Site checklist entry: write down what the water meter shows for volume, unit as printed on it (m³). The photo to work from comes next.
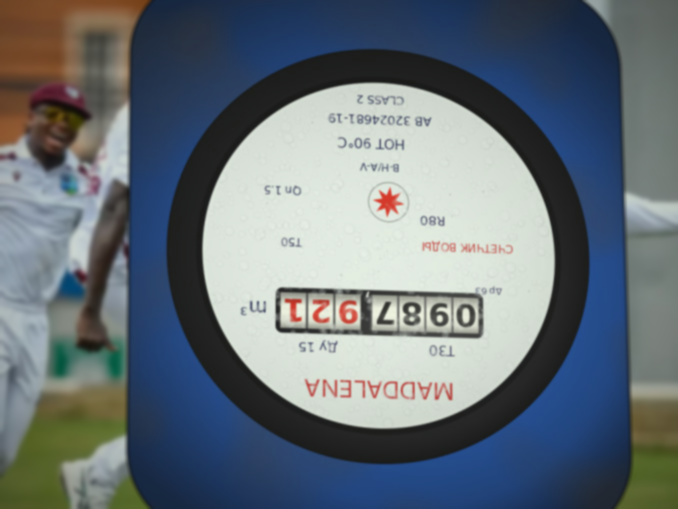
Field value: 987.921 m³
